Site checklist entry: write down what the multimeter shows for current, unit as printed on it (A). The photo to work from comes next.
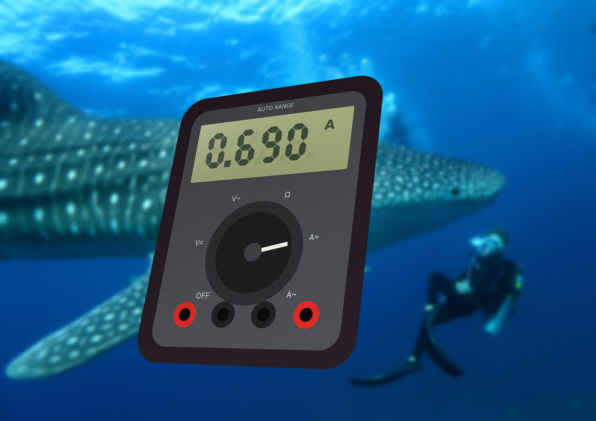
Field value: 0.690 A
